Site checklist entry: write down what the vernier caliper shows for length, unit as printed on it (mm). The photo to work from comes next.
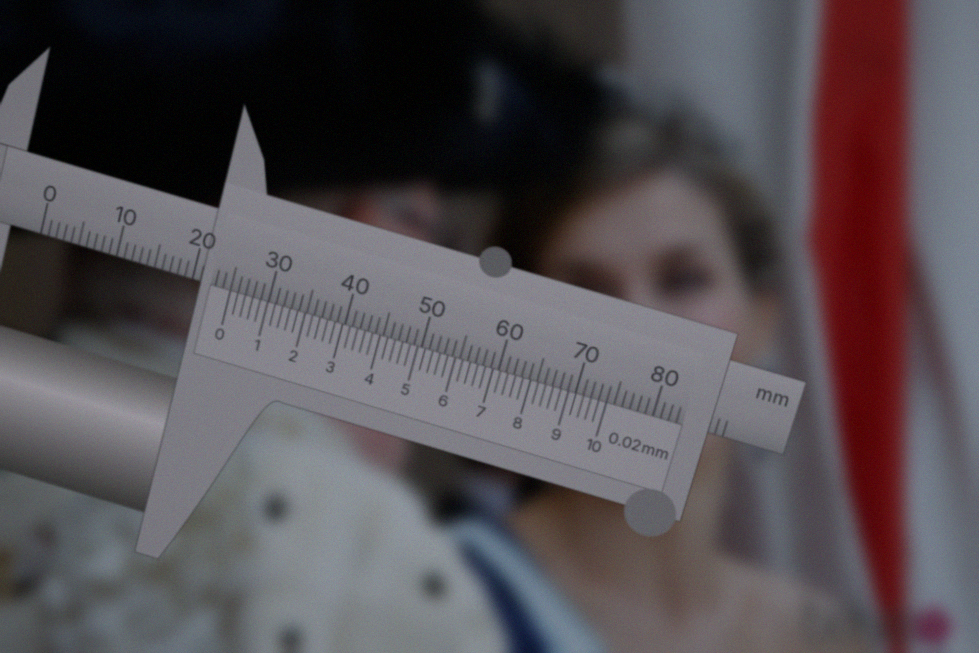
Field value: 25.0 mm
